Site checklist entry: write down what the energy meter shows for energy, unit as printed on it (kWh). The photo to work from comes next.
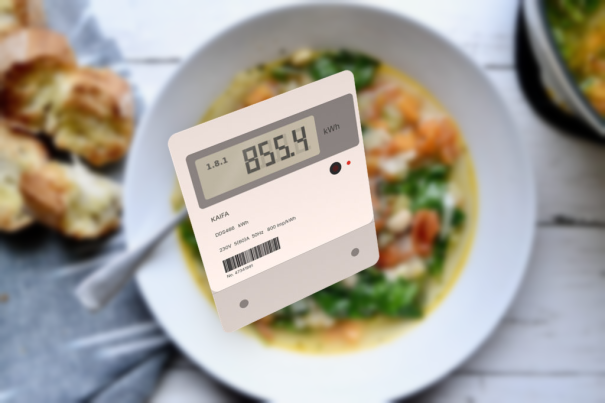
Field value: 855.4 kWh
